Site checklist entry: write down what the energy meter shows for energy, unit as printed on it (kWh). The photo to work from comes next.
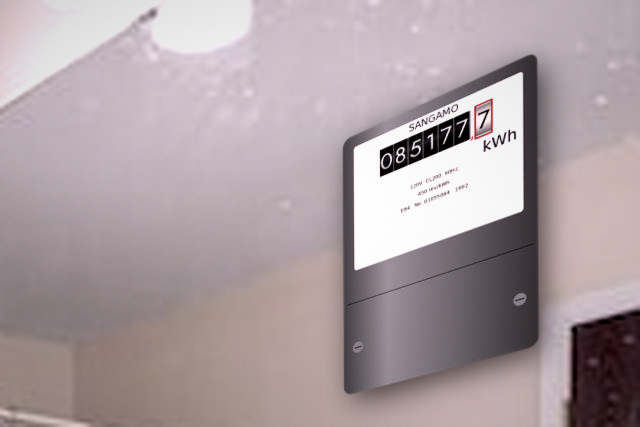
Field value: 85177.7 kWh
